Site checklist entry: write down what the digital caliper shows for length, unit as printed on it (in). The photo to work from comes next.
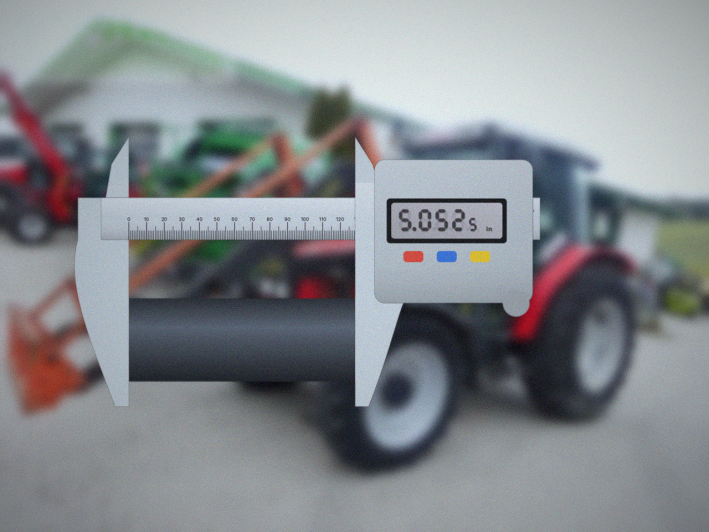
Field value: 5.0525 in
